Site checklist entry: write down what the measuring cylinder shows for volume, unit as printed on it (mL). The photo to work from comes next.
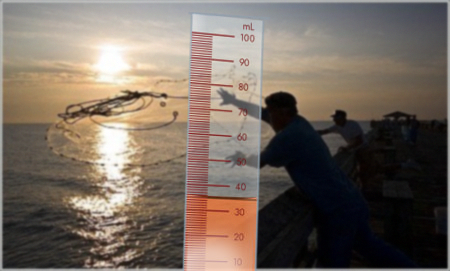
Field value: 35 mL
